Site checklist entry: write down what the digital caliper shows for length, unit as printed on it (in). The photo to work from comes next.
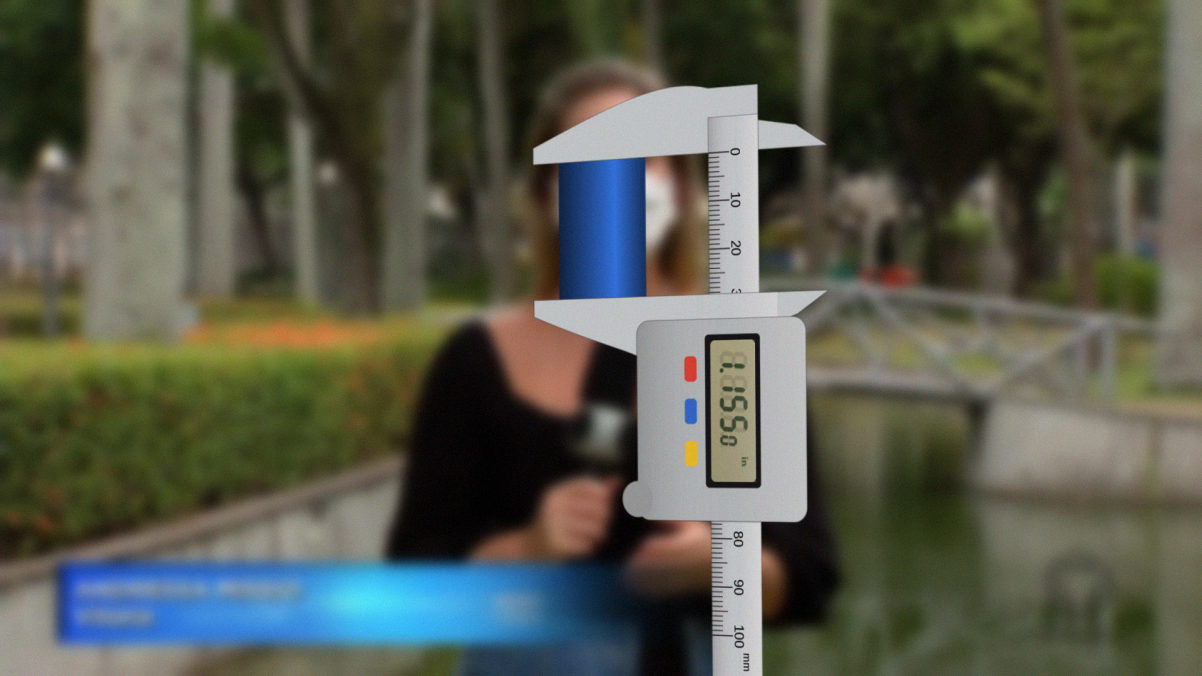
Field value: 1.1550 in
